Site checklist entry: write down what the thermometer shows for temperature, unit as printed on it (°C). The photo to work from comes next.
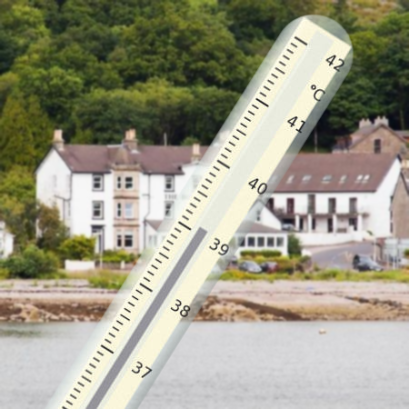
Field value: 39.1 °C
